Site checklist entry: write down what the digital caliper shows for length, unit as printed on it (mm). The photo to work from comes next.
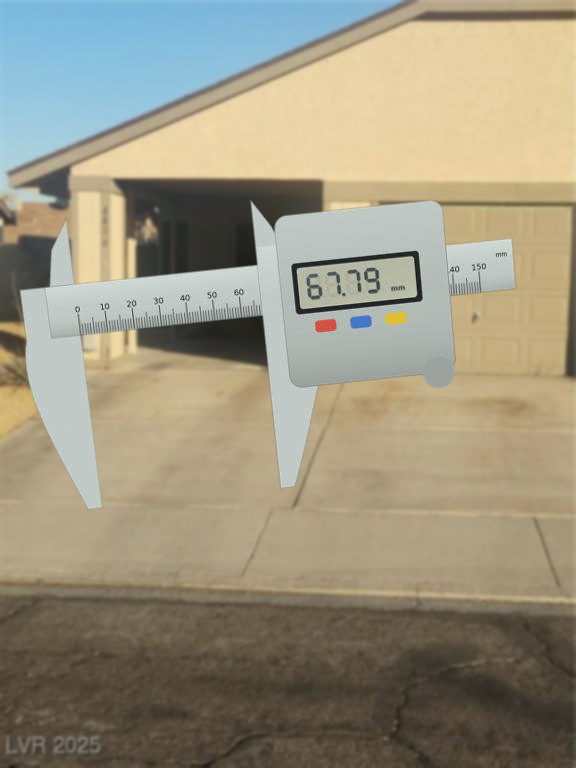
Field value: 67.79 mm
